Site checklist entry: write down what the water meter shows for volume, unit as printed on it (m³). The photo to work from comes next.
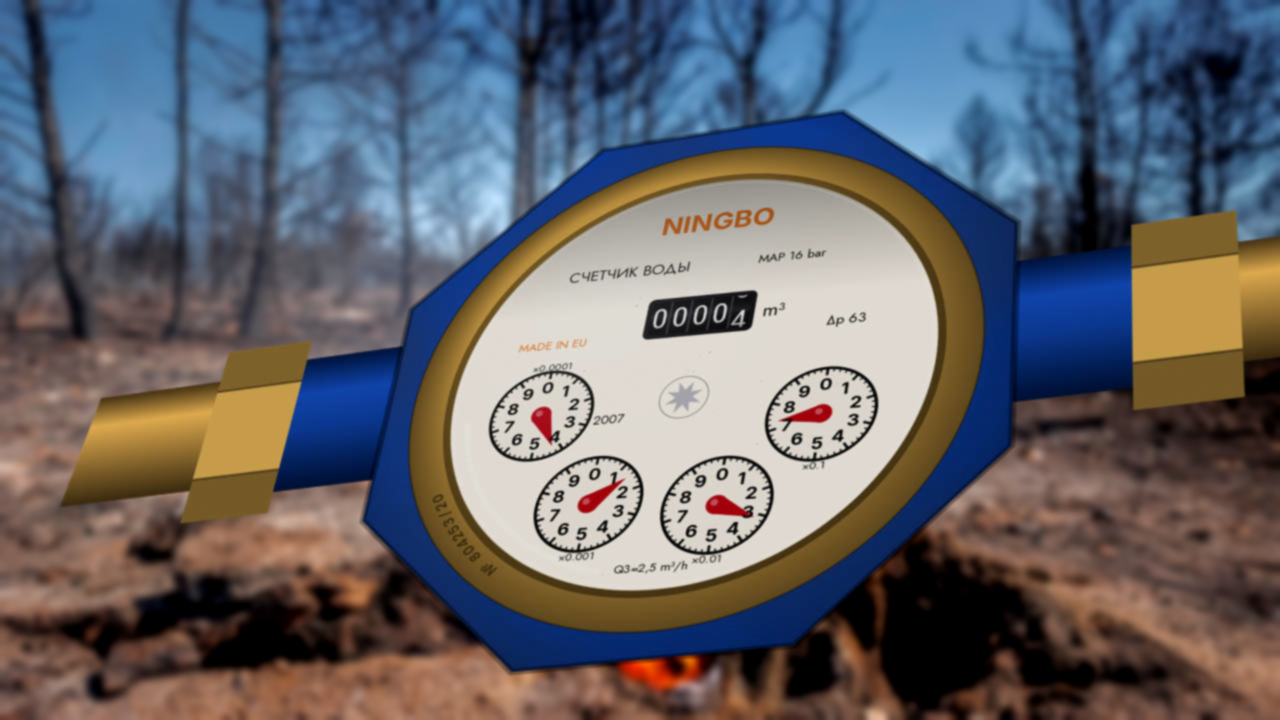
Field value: 3.7314 m³
